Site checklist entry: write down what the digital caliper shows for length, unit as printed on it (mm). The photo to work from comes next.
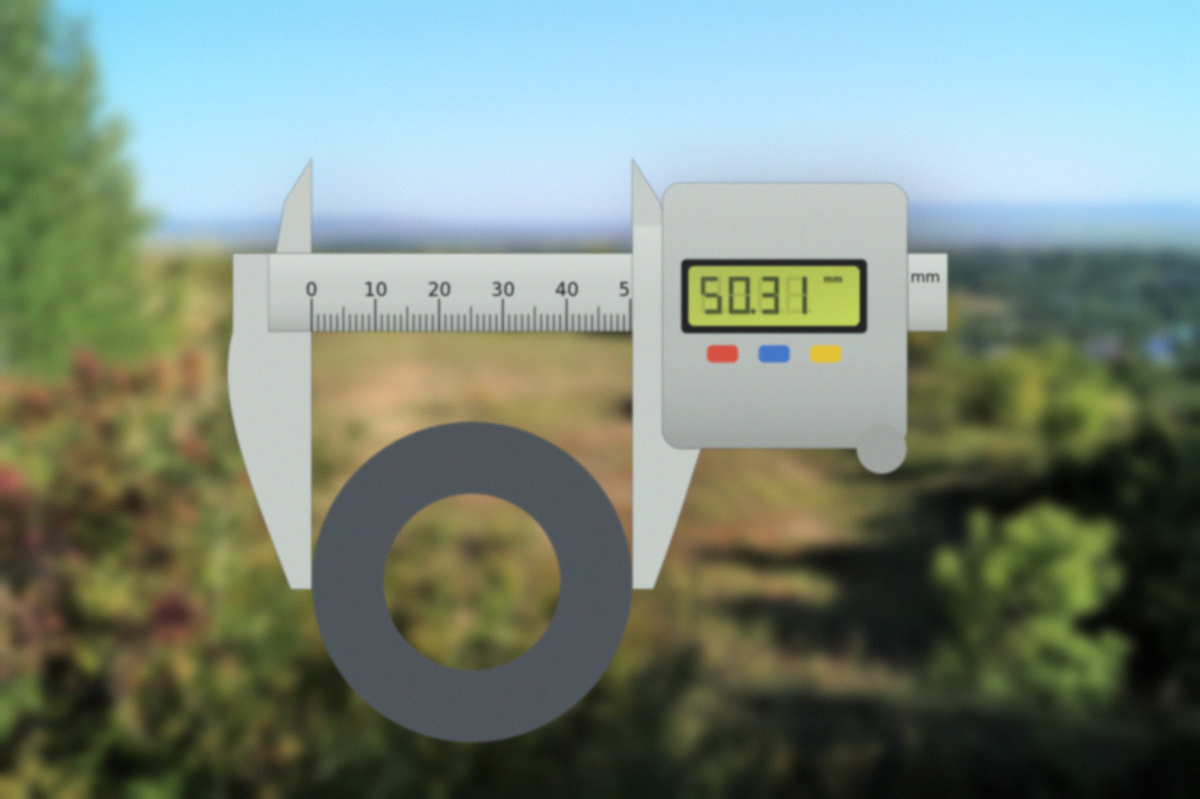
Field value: 50.31 mm
